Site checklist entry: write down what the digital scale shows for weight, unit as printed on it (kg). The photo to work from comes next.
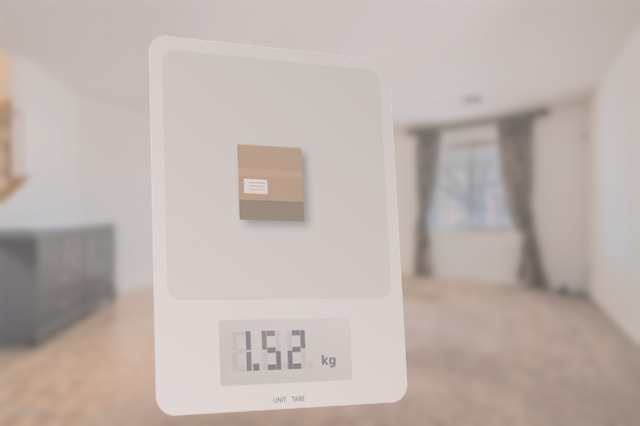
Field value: 1.52 kg
